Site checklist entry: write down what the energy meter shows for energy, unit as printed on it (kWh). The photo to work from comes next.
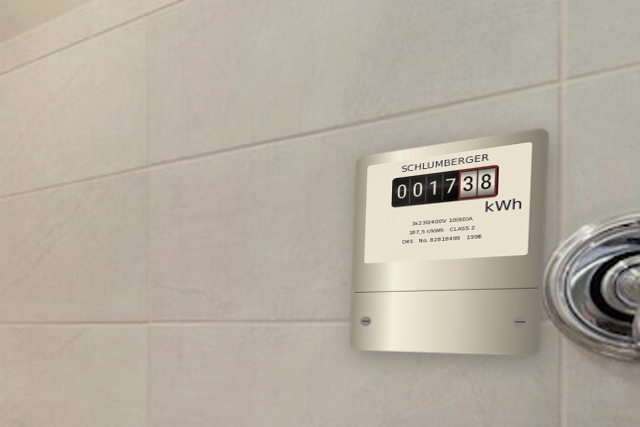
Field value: 17.38 kWh
